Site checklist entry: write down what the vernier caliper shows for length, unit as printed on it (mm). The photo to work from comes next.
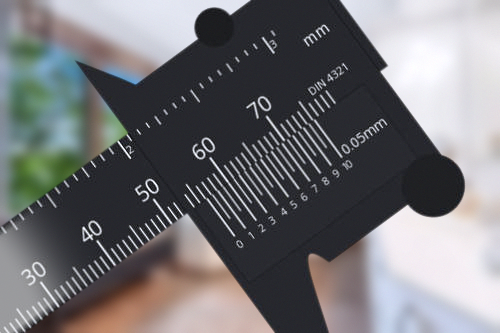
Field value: 56.2 mm
